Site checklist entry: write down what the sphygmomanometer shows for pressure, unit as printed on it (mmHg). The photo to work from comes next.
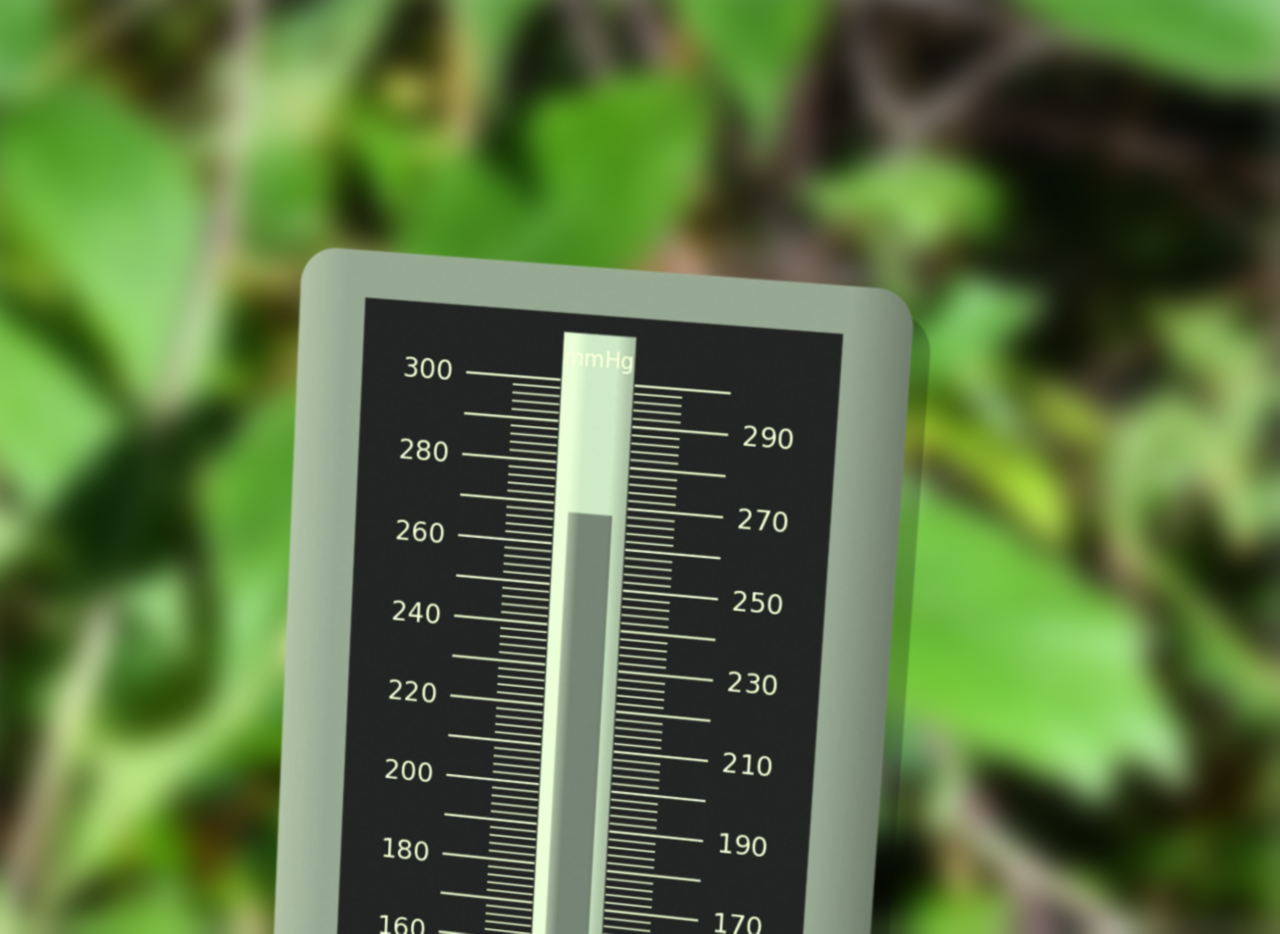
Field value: 268 mmHg
